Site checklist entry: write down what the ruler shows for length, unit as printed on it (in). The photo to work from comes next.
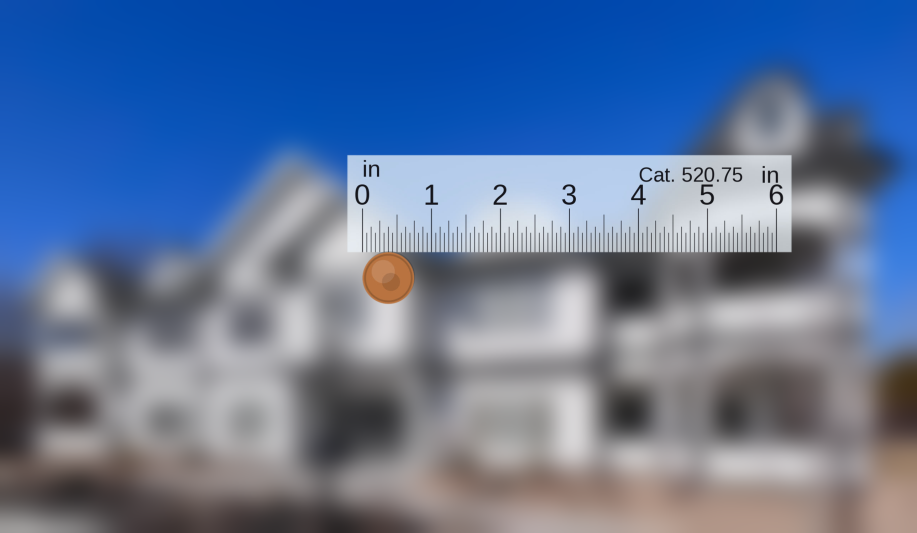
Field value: 0.75 in
